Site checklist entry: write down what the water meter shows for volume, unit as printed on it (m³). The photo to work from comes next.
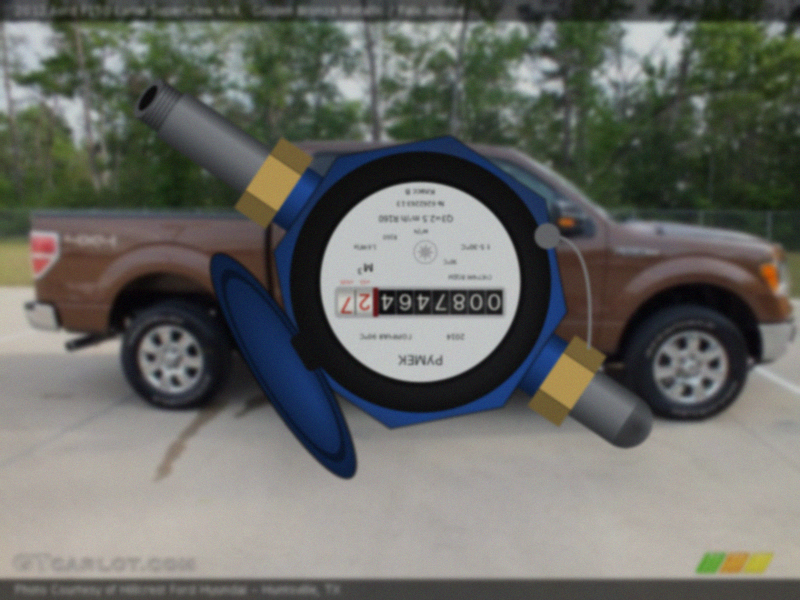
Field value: 87464.27 m³
